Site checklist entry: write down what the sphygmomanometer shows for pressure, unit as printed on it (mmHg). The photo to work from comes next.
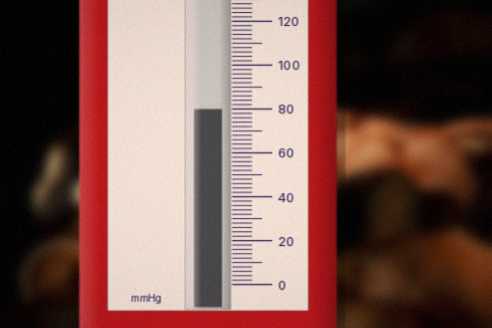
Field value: 80 mmHg
